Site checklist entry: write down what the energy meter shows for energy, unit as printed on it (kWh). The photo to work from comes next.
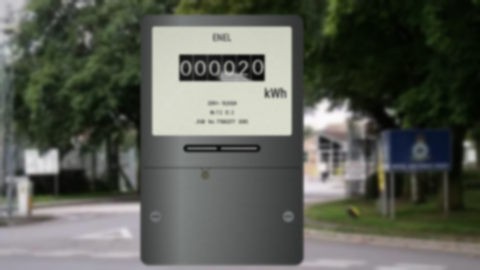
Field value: 20 kWh
